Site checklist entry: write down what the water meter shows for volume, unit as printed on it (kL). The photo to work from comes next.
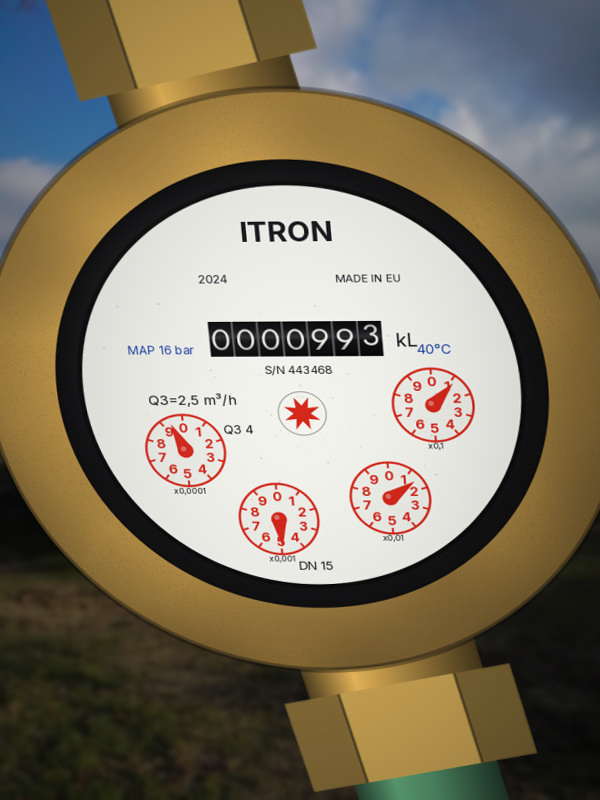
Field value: 993.1149 kL
